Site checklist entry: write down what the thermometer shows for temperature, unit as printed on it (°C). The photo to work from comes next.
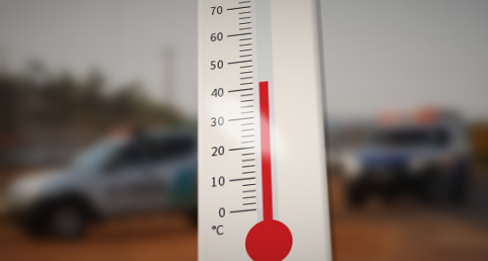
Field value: 42 °C
